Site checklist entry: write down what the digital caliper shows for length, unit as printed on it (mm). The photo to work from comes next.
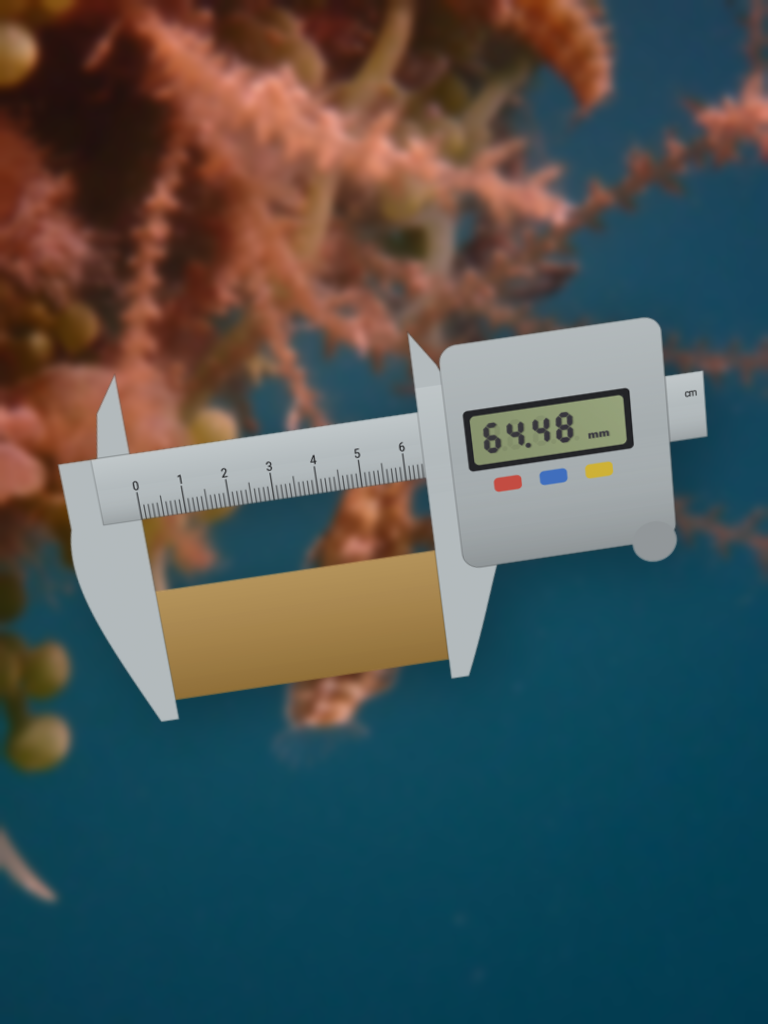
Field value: 64.48 mm
